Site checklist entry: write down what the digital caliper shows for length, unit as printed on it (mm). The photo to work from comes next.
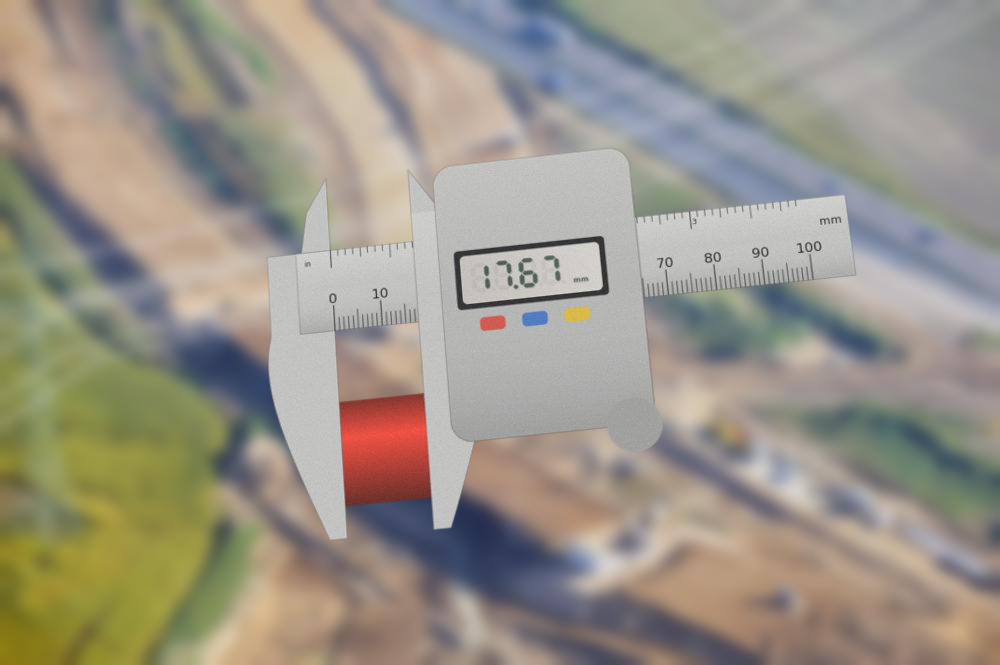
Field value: 17.67 mm
